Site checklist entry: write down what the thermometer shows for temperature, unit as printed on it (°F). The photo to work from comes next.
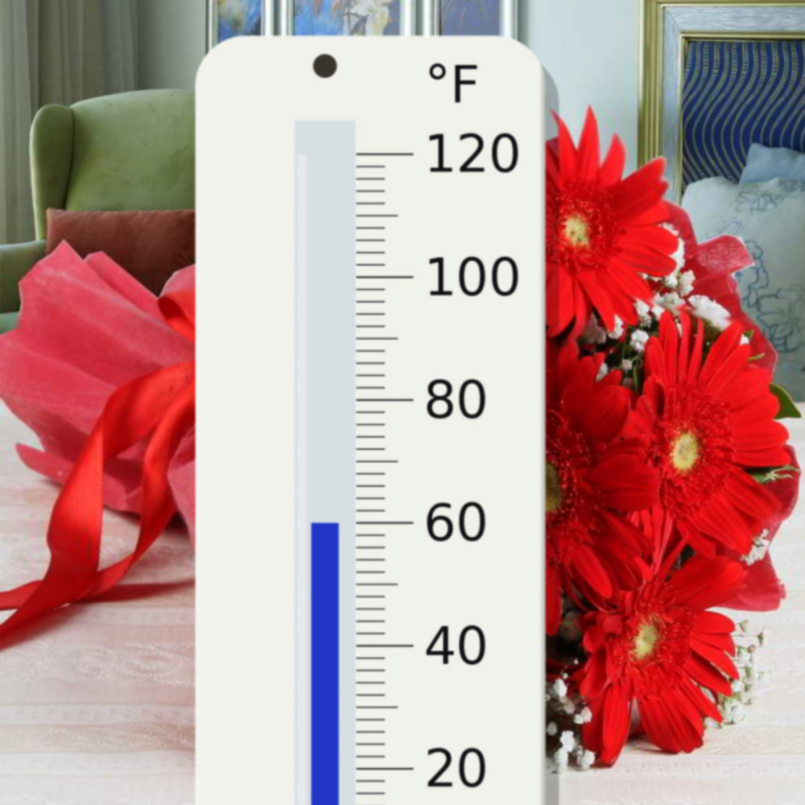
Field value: 60 °F
